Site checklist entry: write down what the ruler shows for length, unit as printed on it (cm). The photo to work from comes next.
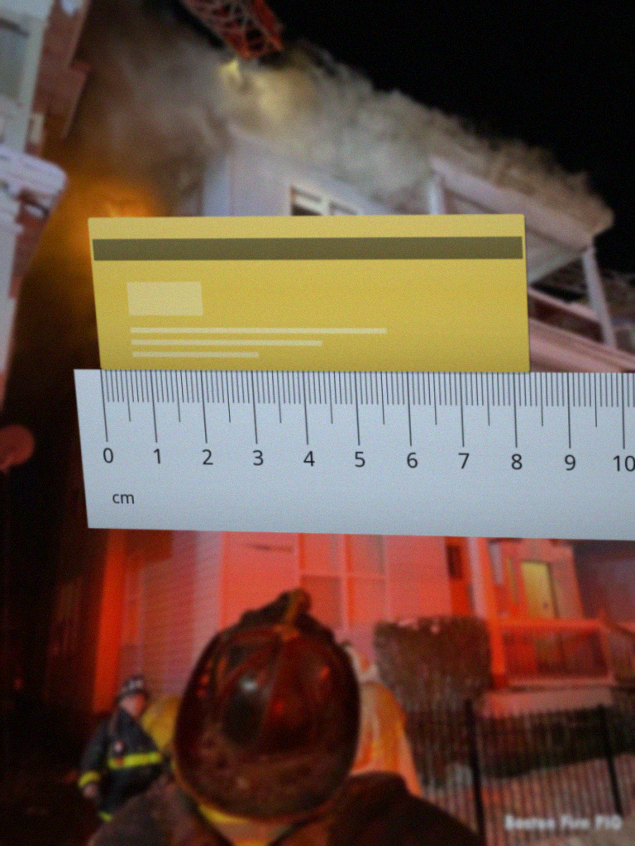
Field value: 8.3 cm
